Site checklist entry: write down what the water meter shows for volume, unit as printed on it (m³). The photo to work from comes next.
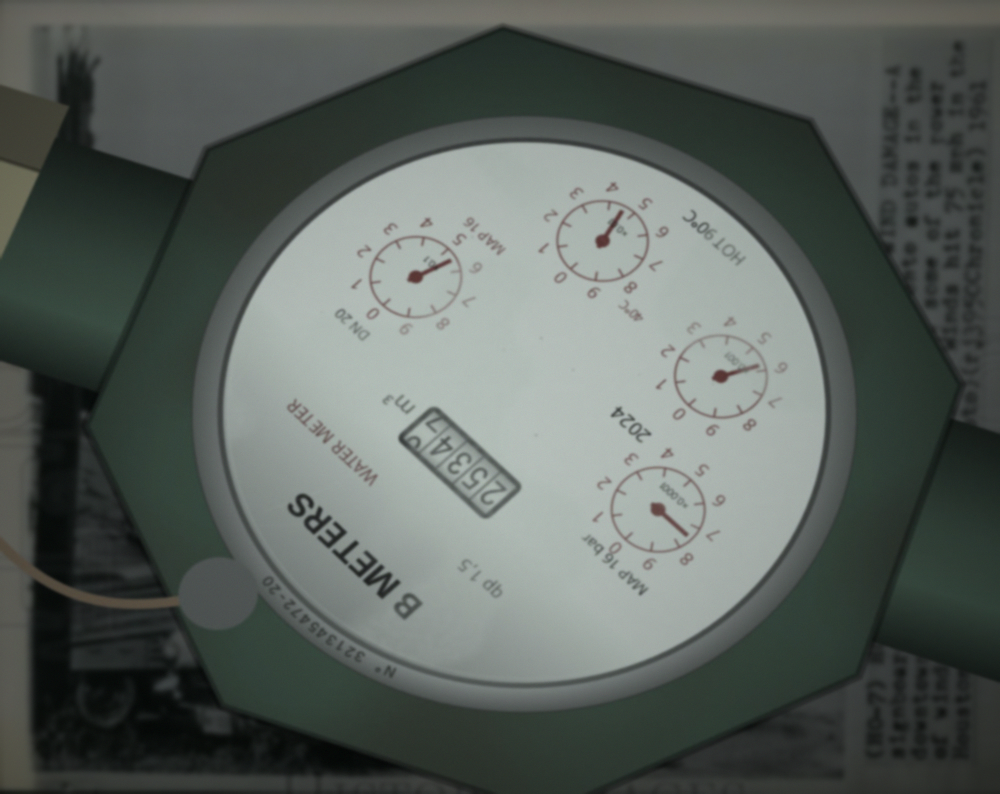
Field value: 25346.5457 m³
